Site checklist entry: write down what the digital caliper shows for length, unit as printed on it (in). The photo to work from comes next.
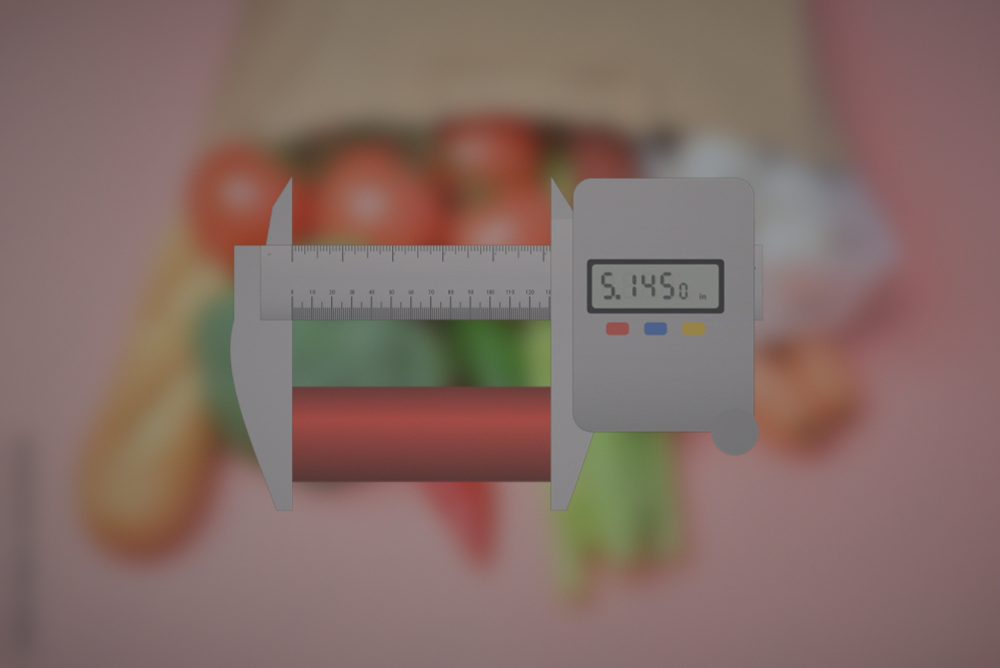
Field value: 5.1450 in
